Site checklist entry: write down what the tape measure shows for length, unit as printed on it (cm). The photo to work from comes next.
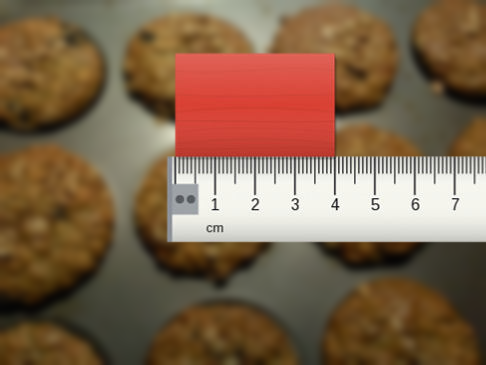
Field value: 4 cm
